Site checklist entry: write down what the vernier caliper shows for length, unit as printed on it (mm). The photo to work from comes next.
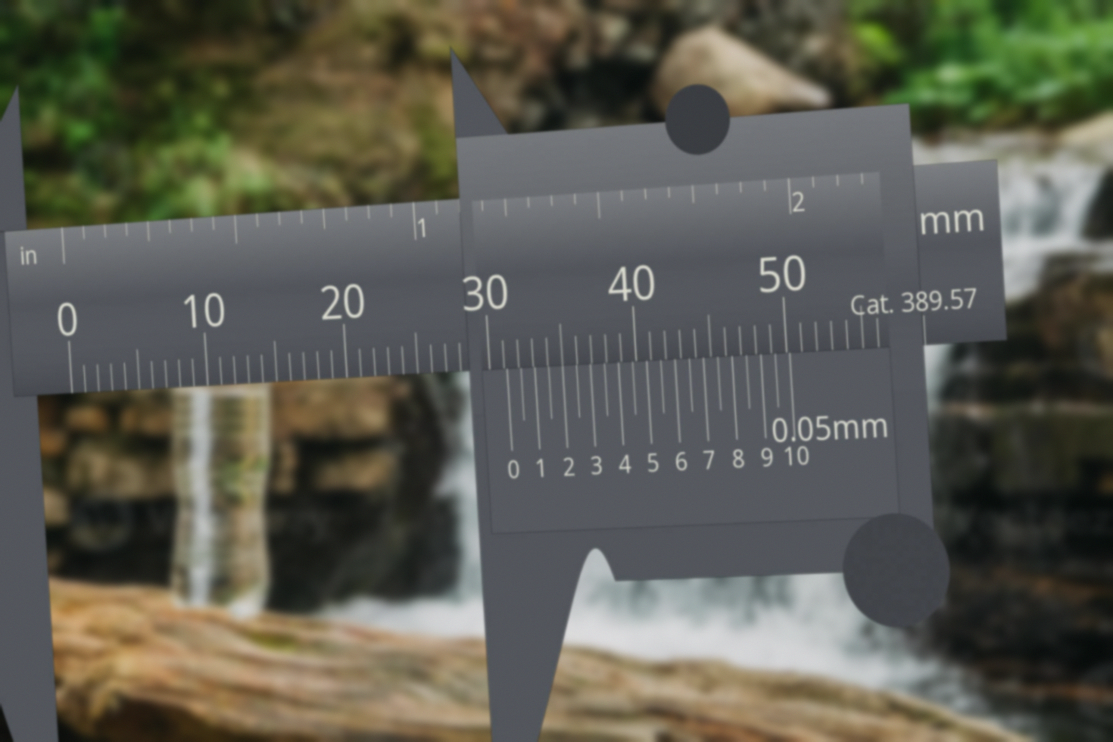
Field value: 31.2 mm
